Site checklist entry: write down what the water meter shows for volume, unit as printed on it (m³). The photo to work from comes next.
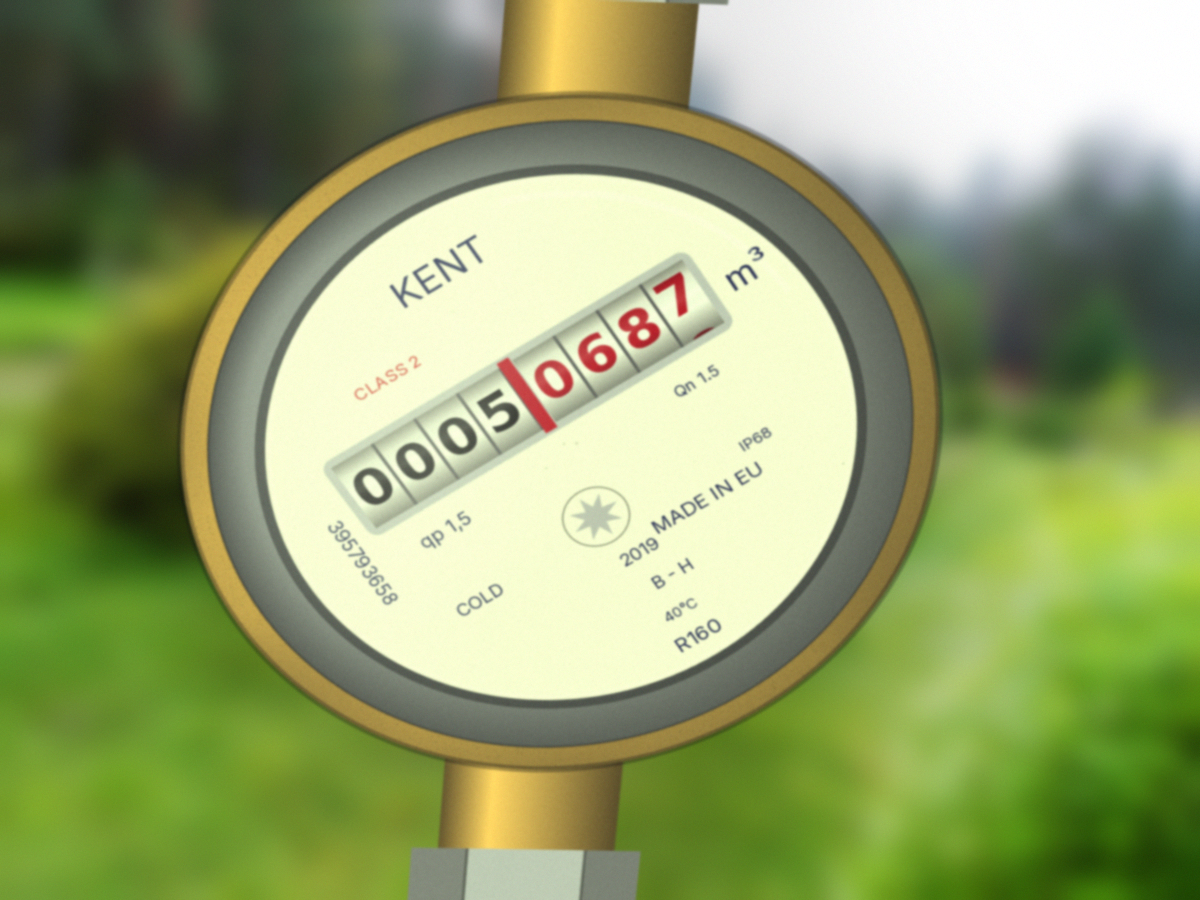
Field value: 5.0687 m³
